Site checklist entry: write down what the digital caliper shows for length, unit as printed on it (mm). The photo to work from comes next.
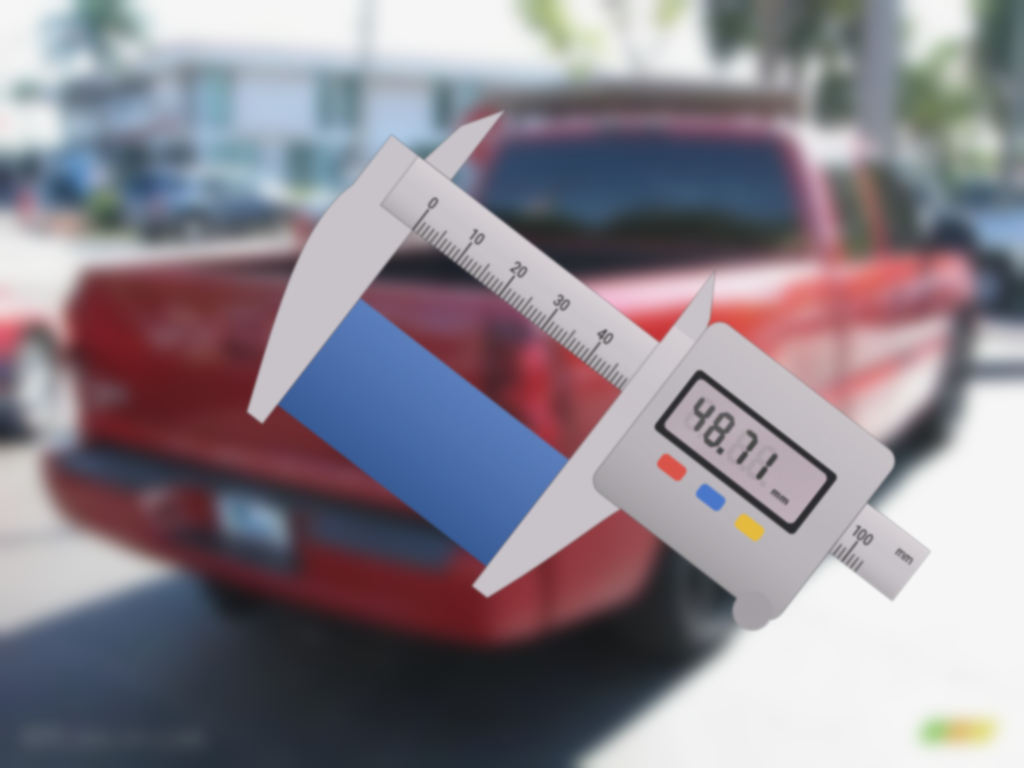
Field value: 48.71 mm
